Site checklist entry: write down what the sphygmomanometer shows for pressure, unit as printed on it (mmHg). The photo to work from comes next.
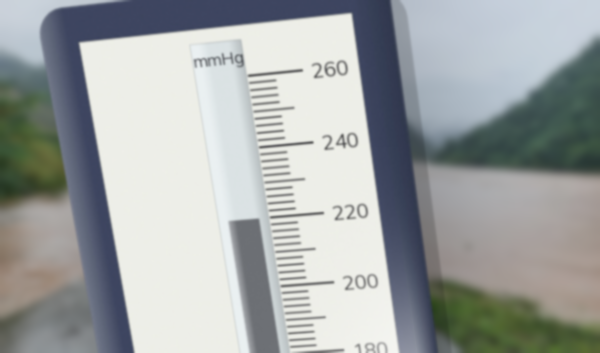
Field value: 220 mmHg
